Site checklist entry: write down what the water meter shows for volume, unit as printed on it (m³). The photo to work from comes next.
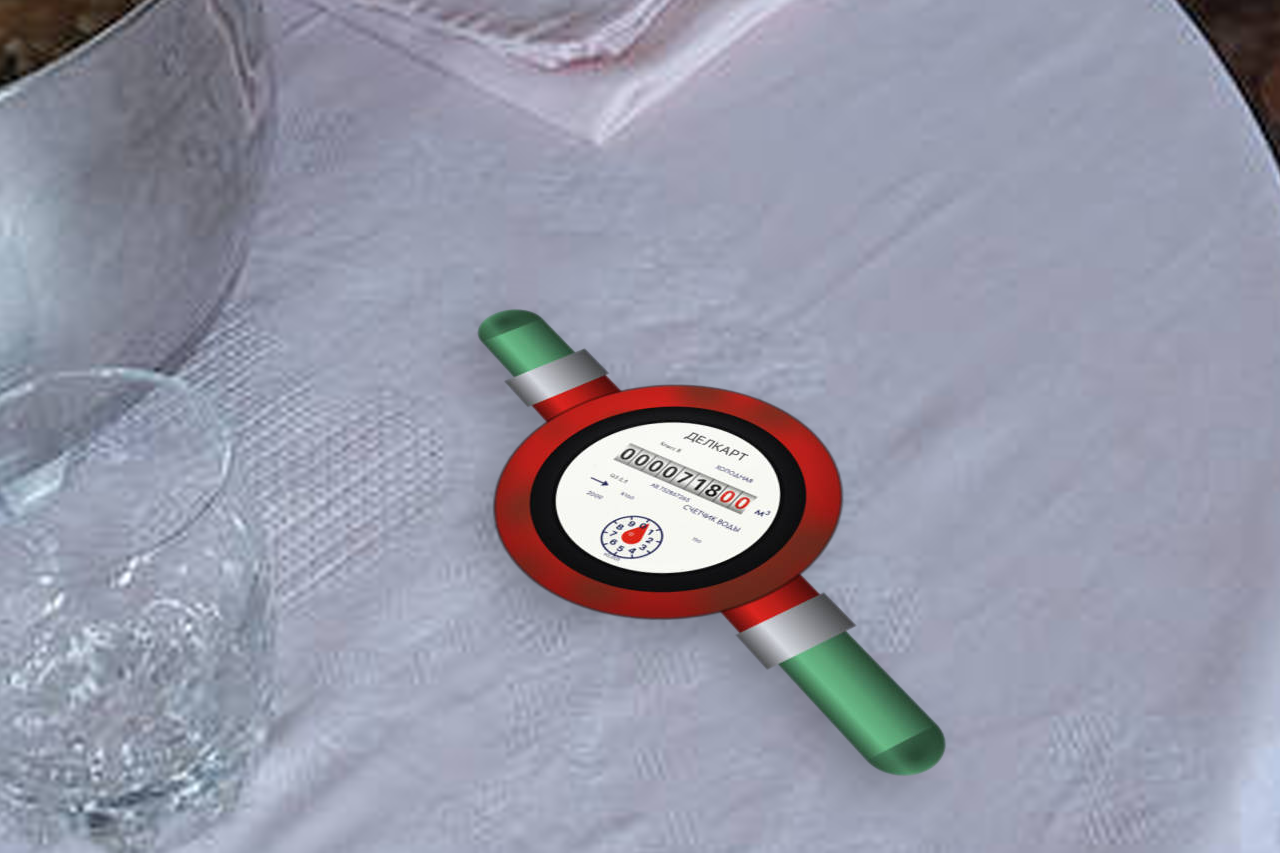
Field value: 718.000 m³
